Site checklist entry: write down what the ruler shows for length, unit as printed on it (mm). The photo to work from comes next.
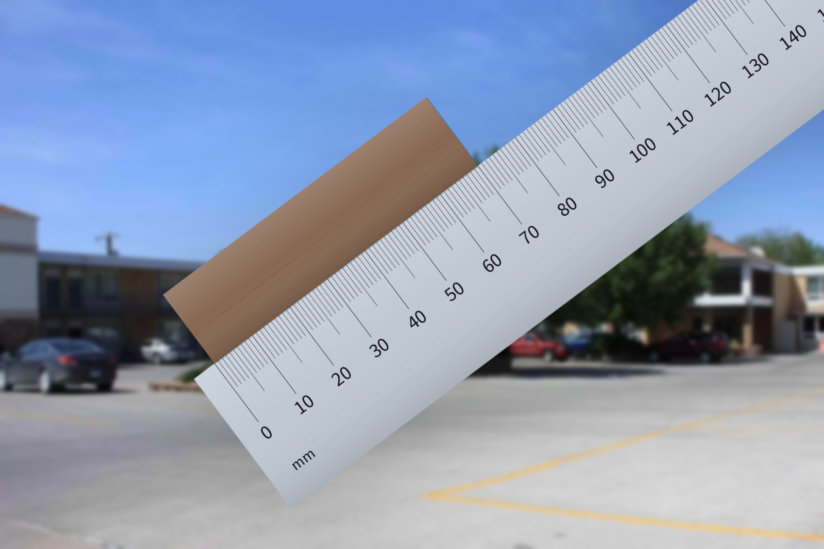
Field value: 70 mm
